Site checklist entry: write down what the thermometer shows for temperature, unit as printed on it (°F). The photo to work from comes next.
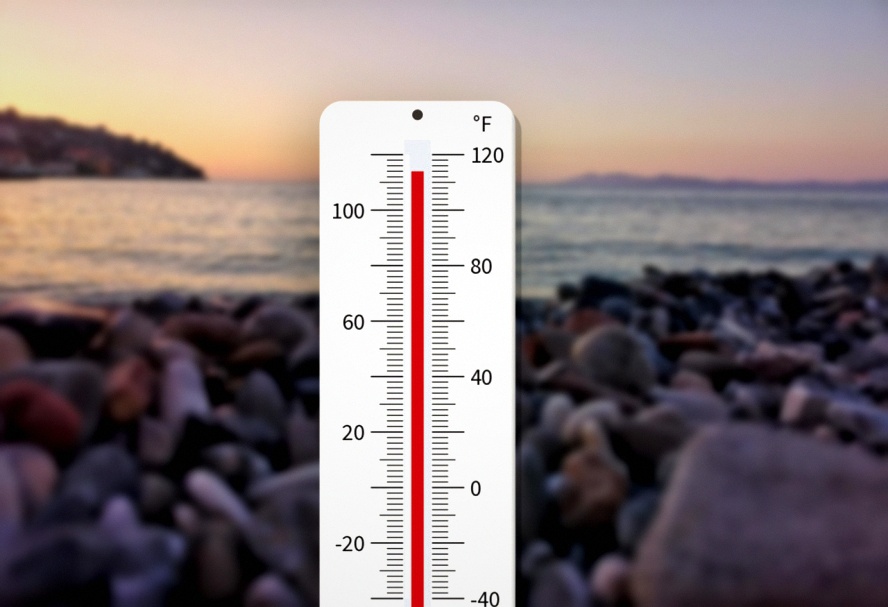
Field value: 114 °F
